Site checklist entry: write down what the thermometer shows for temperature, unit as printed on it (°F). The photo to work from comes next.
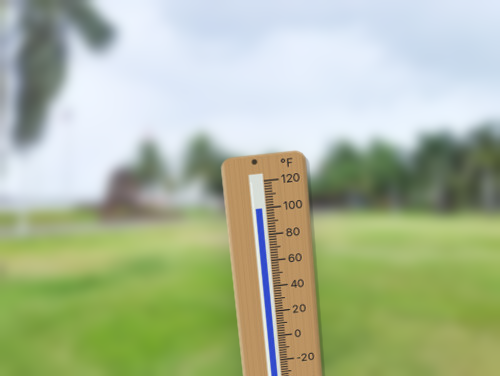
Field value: 100 °F
